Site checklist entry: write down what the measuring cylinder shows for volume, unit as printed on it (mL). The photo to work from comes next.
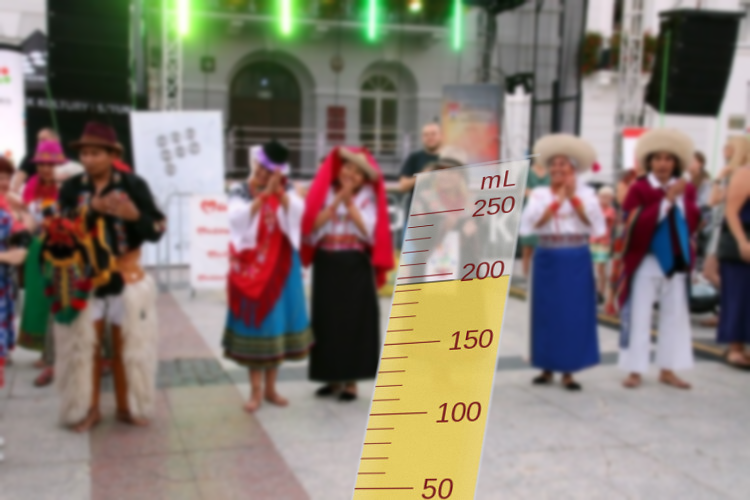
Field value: 195 mL
